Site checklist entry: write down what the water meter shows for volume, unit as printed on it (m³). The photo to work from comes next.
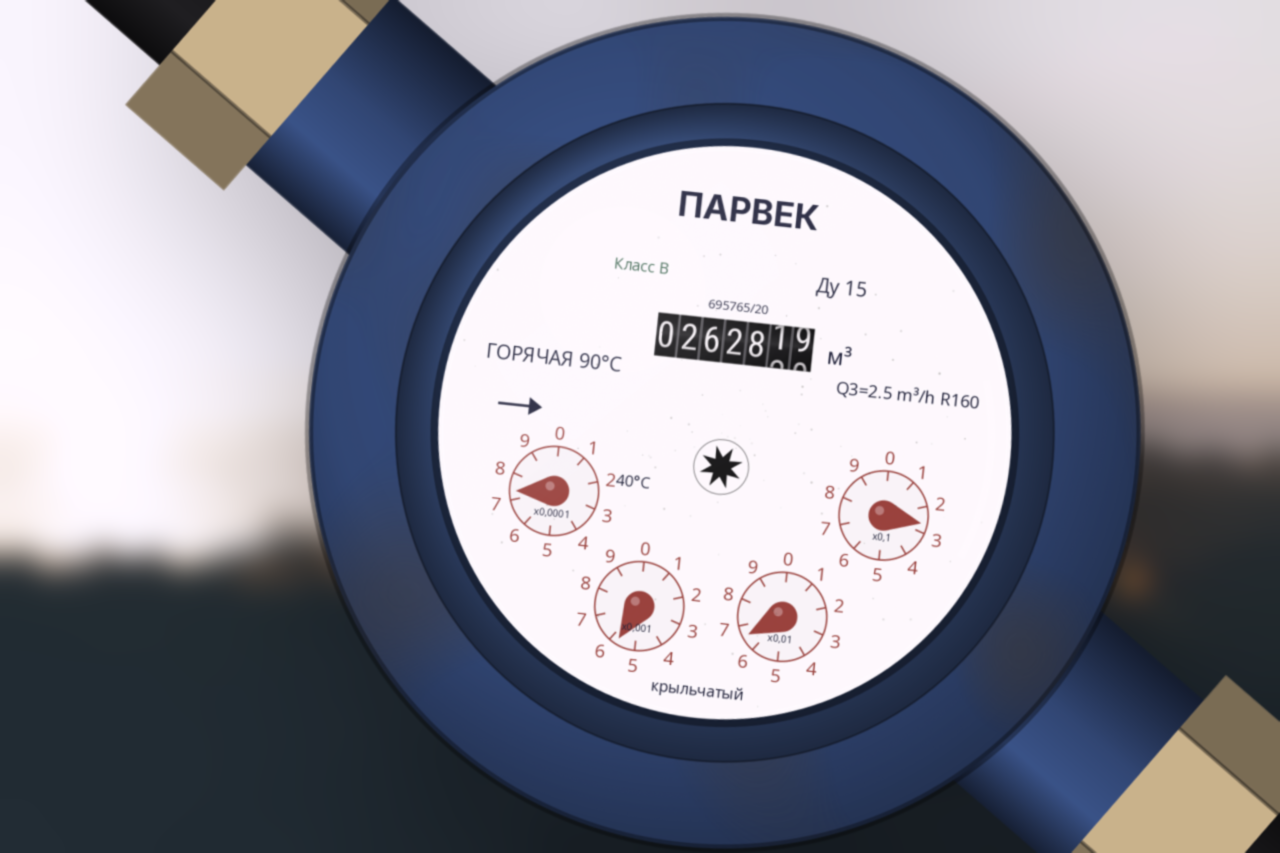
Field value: 262819.2657 m³
